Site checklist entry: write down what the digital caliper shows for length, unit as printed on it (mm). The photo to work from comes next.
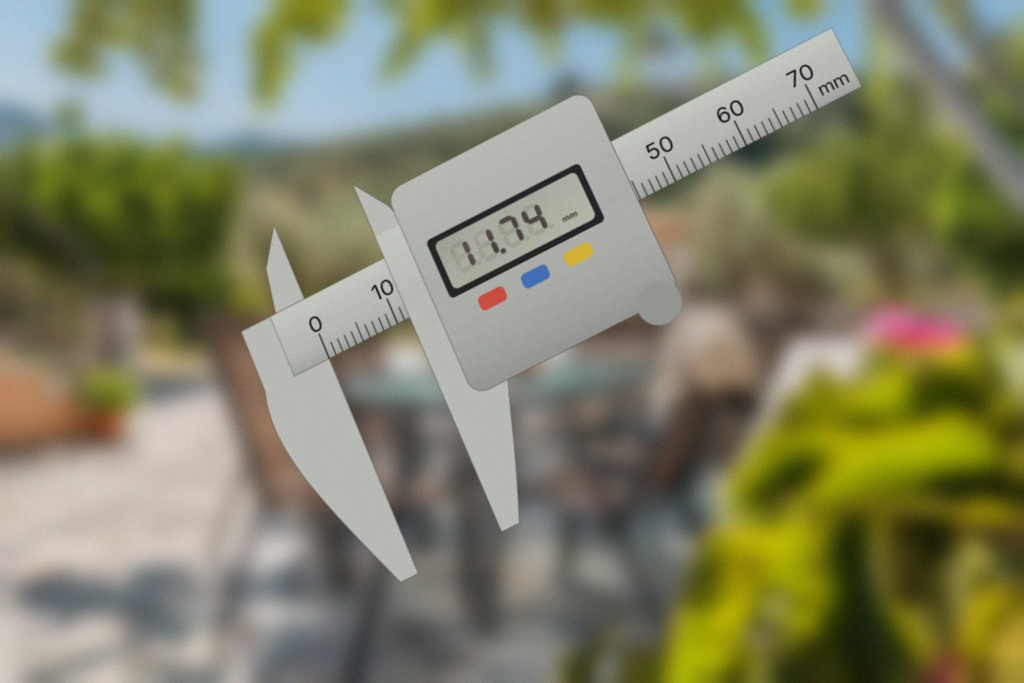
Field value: 11.74 mm
